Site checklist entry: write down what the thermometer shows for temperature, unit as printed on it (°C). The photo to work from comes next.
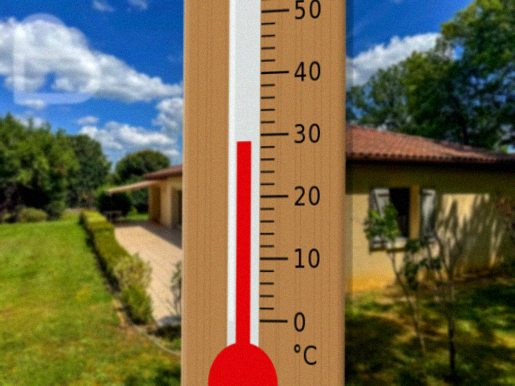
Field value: 29 °C
